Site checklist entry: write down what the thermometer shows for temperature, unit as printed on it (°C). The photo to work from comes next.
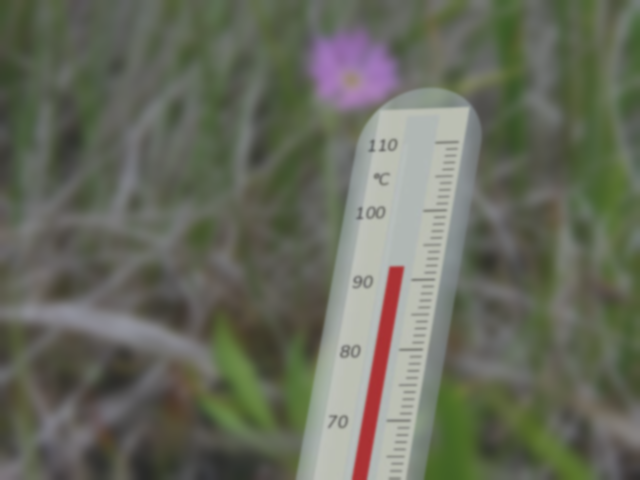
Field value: 92 °C
